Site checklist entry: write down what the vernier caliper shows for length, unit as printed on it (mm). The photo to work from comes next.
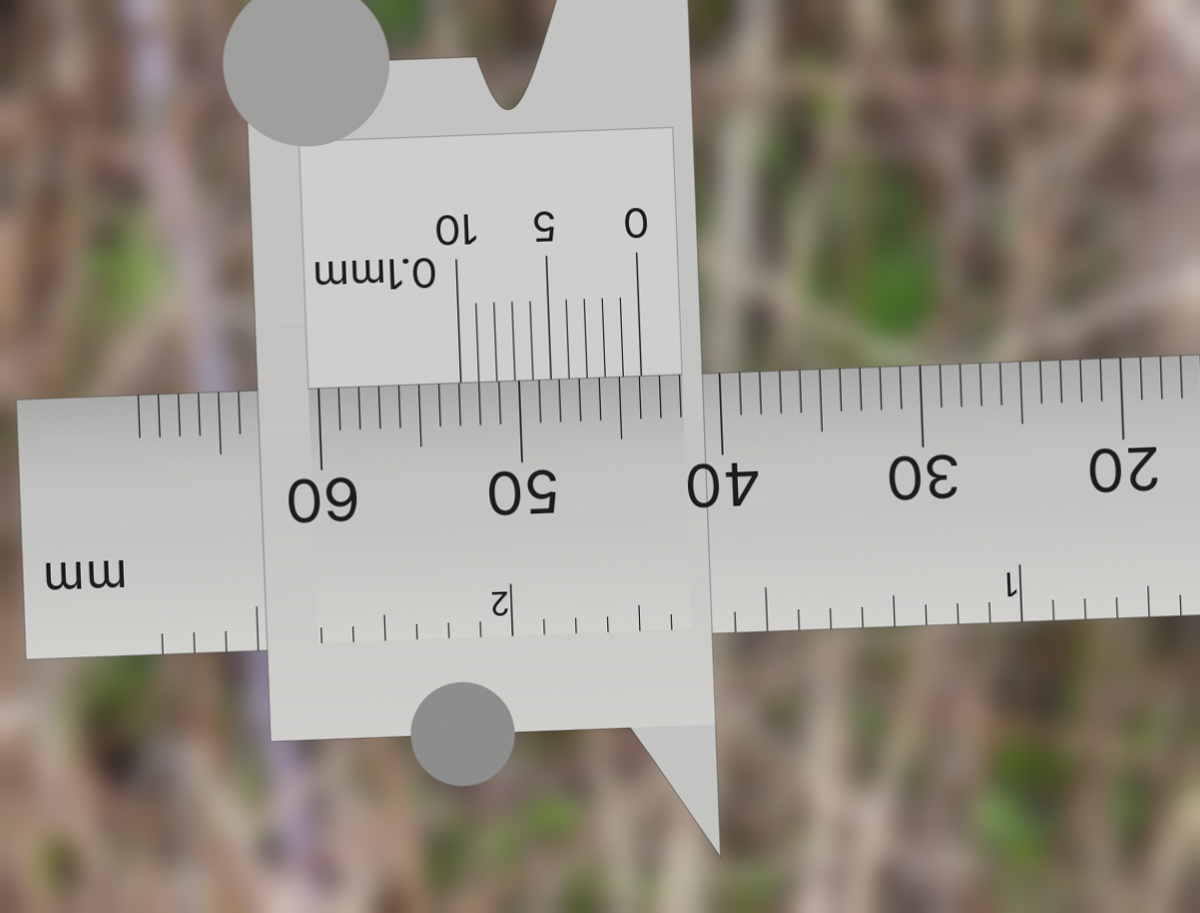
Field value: 43.9 mm
